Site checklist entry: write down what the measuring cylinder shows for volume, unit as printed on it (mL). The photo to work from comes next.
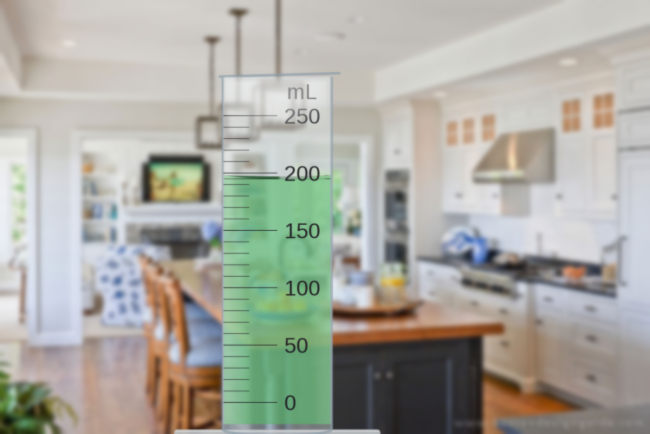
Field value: 195 mL
